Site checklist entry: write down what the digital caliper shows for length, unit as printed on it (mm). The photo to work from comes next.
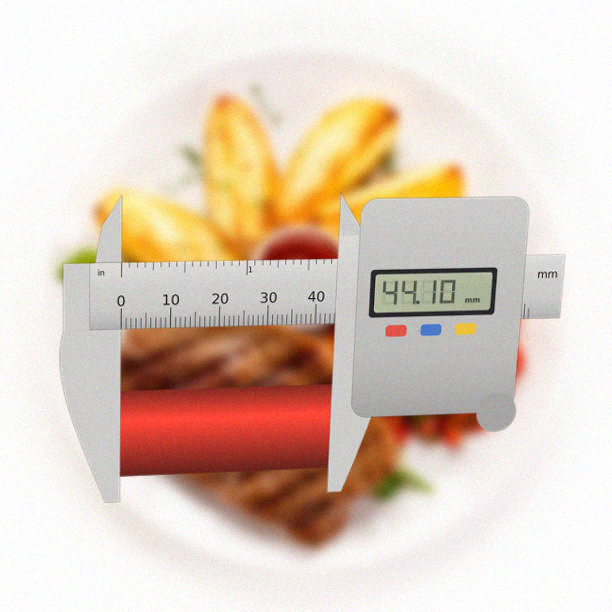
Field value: 44.10 mm
